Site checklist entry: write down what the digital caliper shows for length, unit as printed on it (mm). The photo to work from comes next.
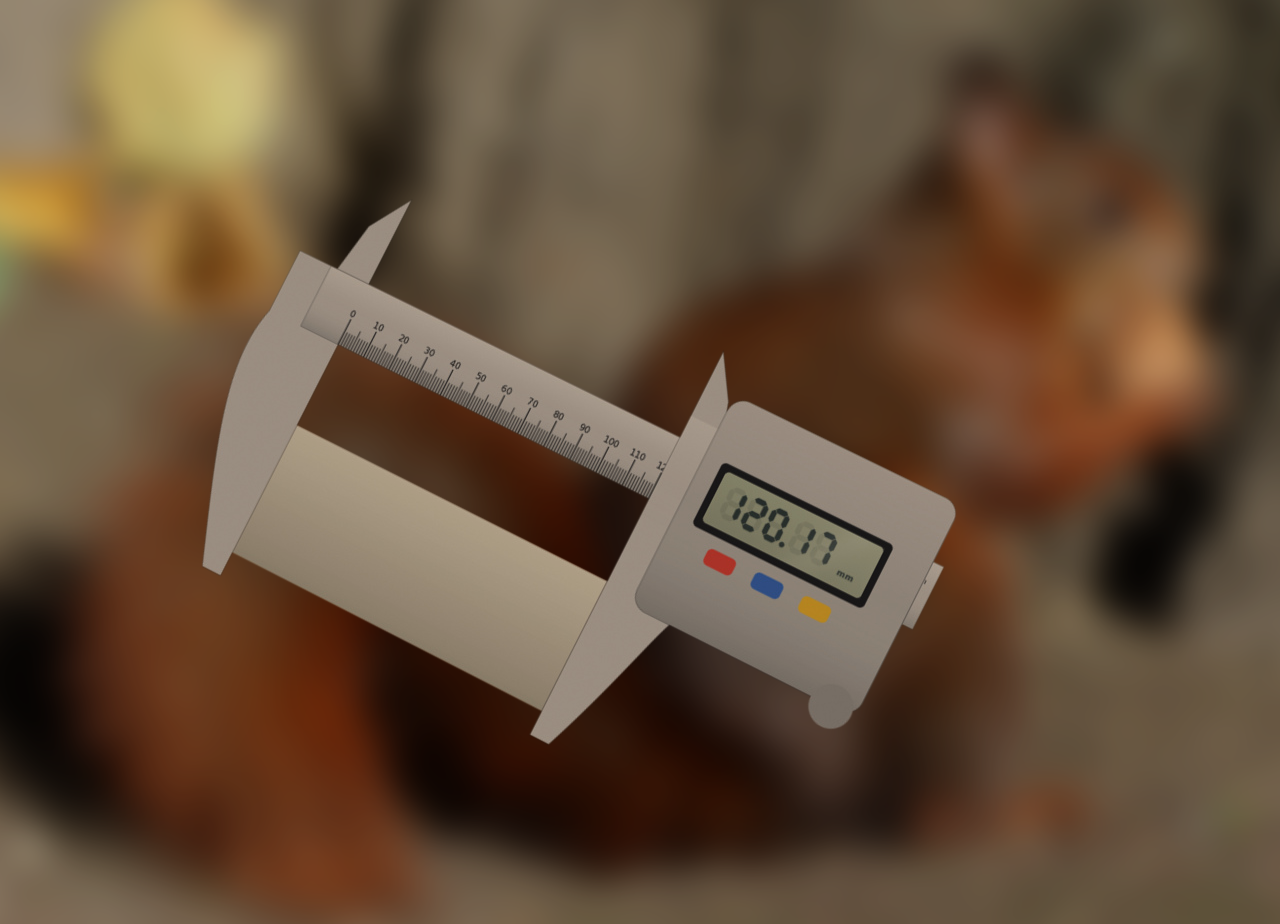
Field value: 120.17 mm
